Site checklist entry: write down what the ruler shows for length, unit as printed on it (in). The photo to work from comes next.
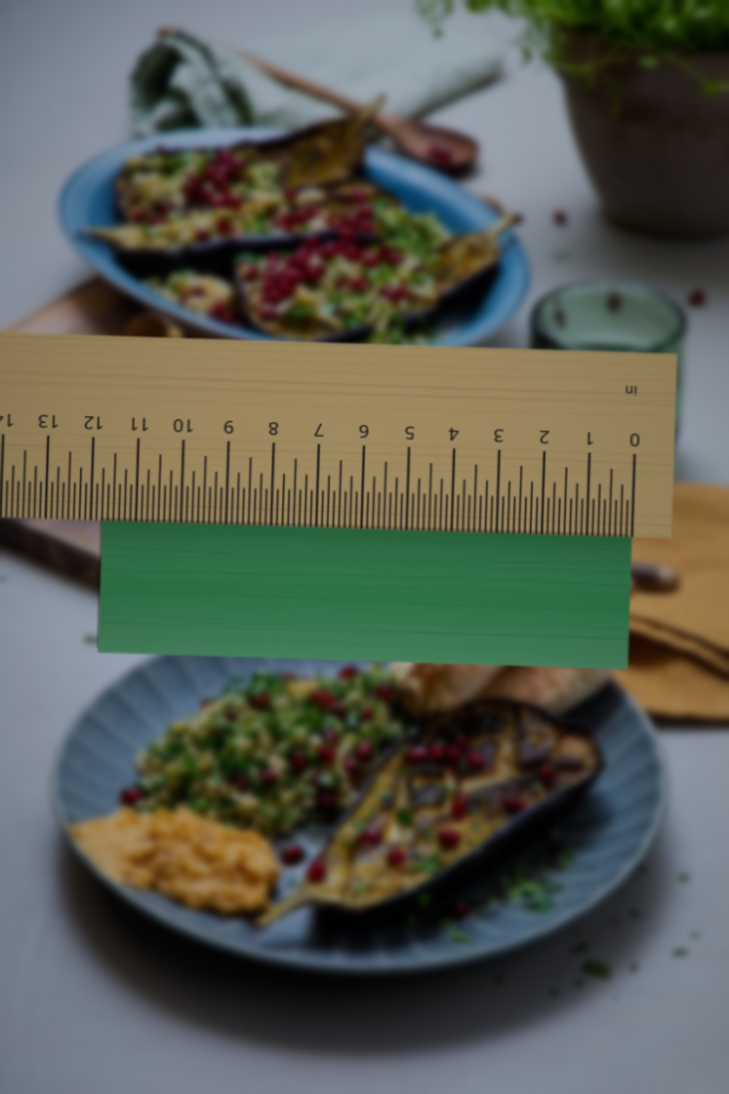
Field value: 11.75 in
